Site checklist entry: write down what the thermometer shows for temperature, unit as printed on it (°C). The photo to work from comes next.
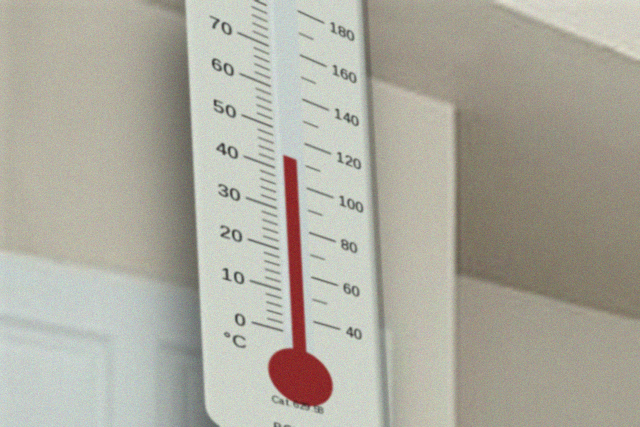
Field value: 44 °C
